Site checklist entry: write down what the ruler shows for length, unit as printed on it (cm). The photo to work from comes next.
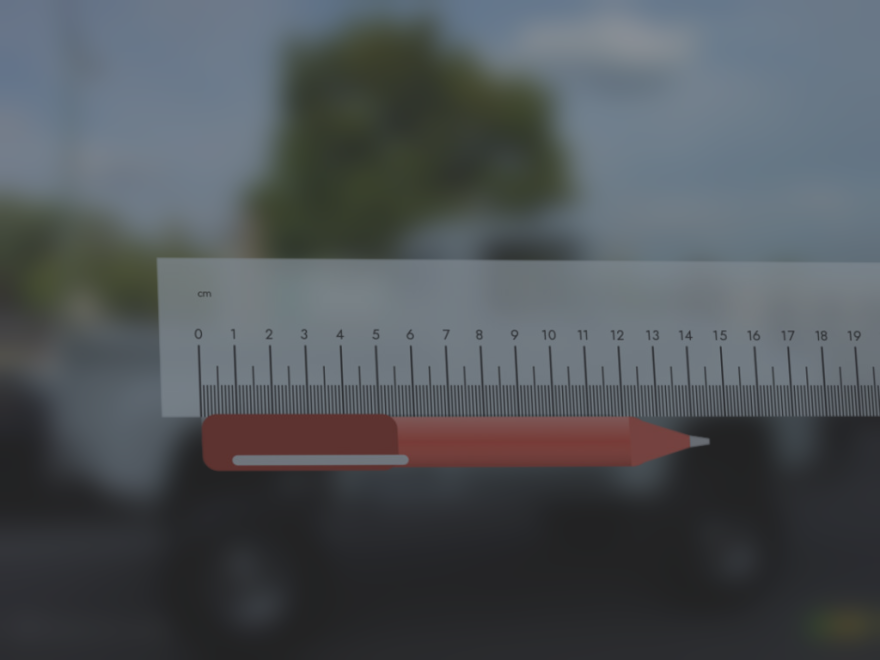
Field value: 14.5 cm
